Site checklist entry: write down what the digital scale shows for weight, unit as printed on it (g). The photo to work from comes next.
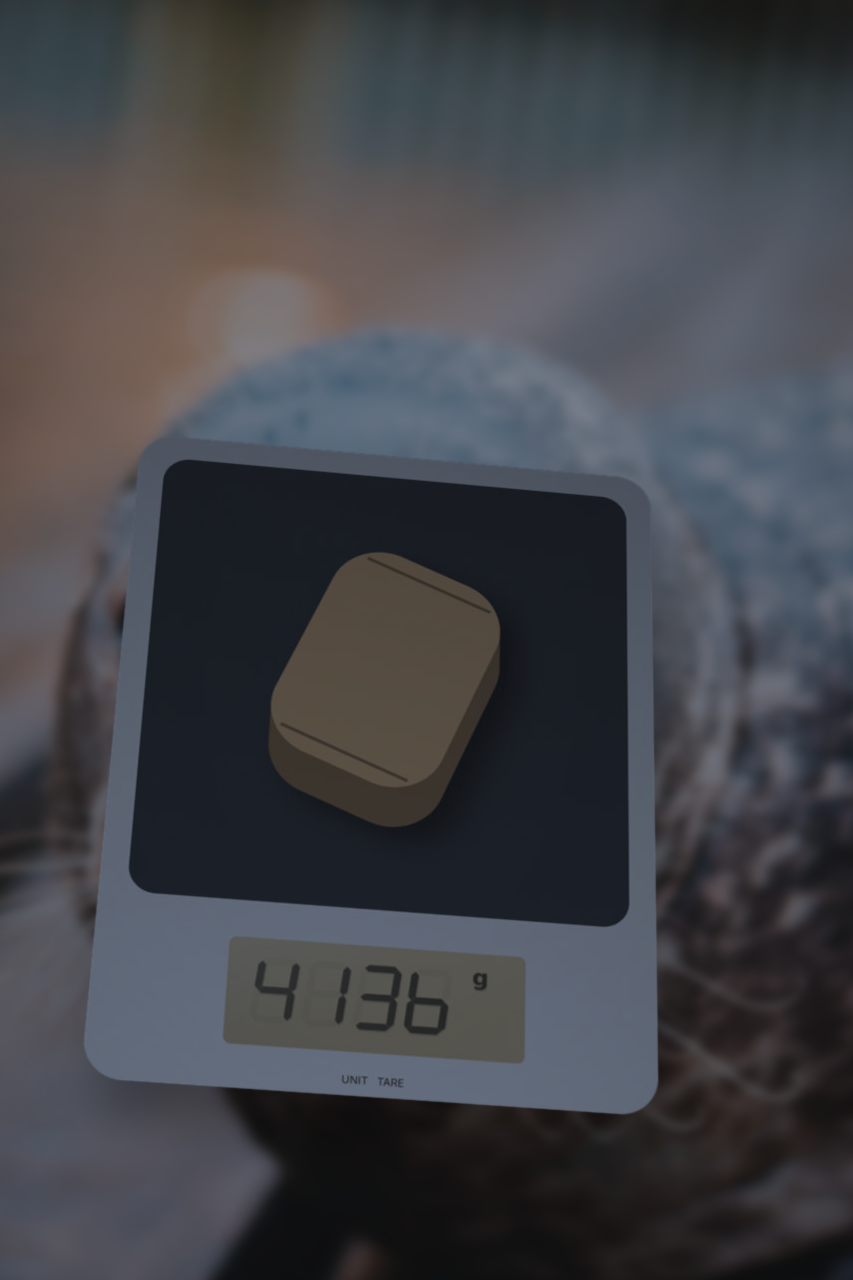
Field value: 4136 g
